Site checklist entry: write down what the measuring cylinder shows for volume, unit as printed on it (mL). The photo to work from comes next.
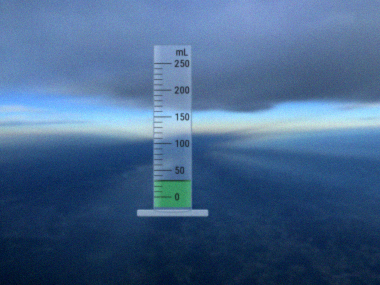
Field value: 30 mL
